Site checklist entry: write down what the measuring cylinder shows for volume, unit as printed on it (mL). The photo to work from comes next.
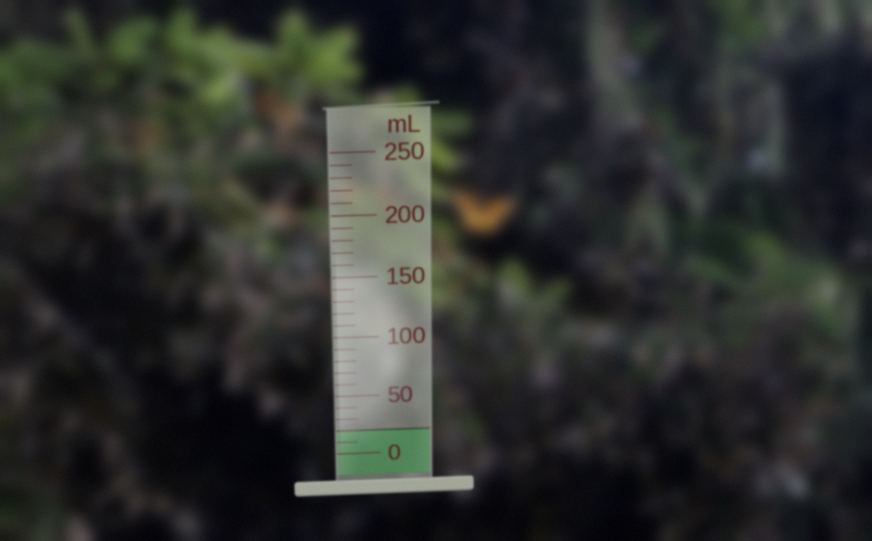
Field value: 20 mL
